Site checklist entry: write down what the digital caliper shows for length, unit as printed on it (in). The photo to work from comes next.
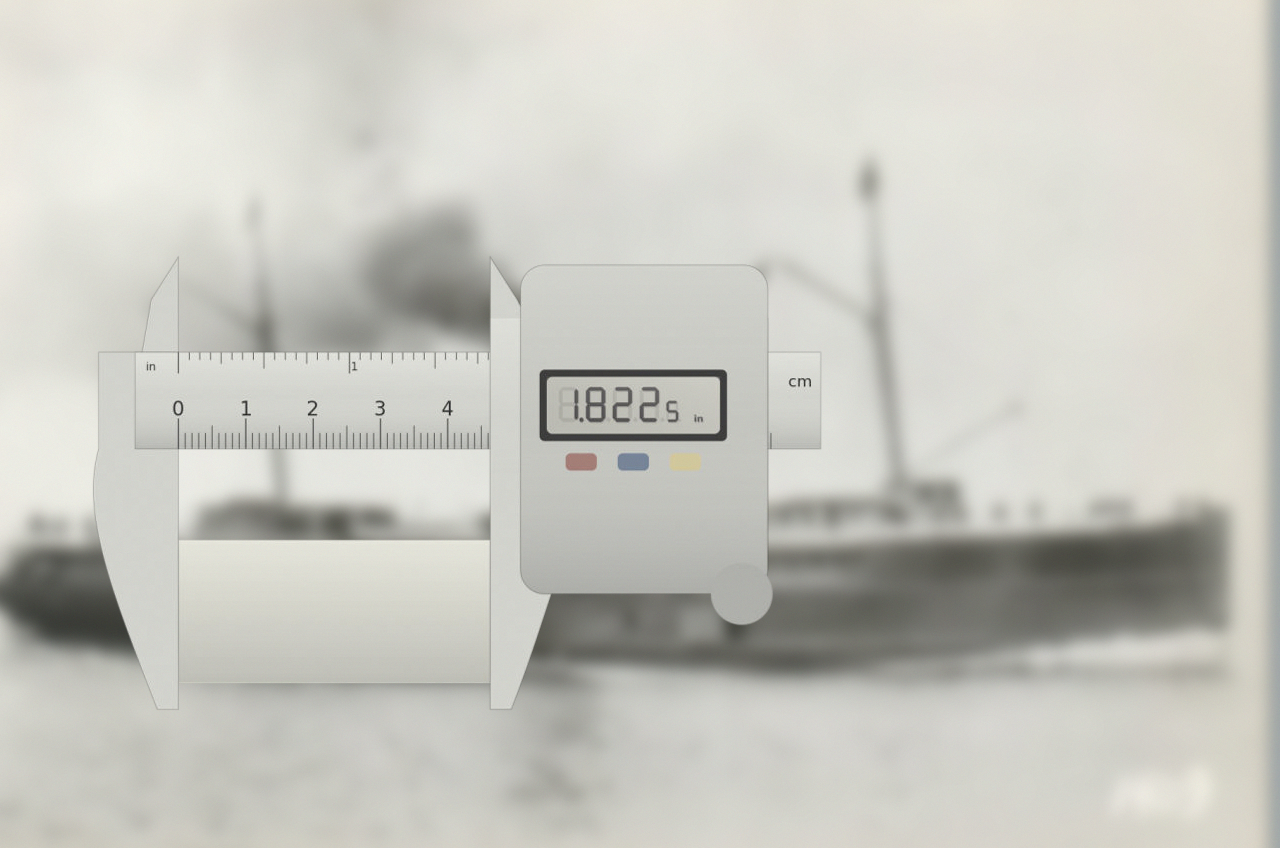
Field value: 1.8225 in
